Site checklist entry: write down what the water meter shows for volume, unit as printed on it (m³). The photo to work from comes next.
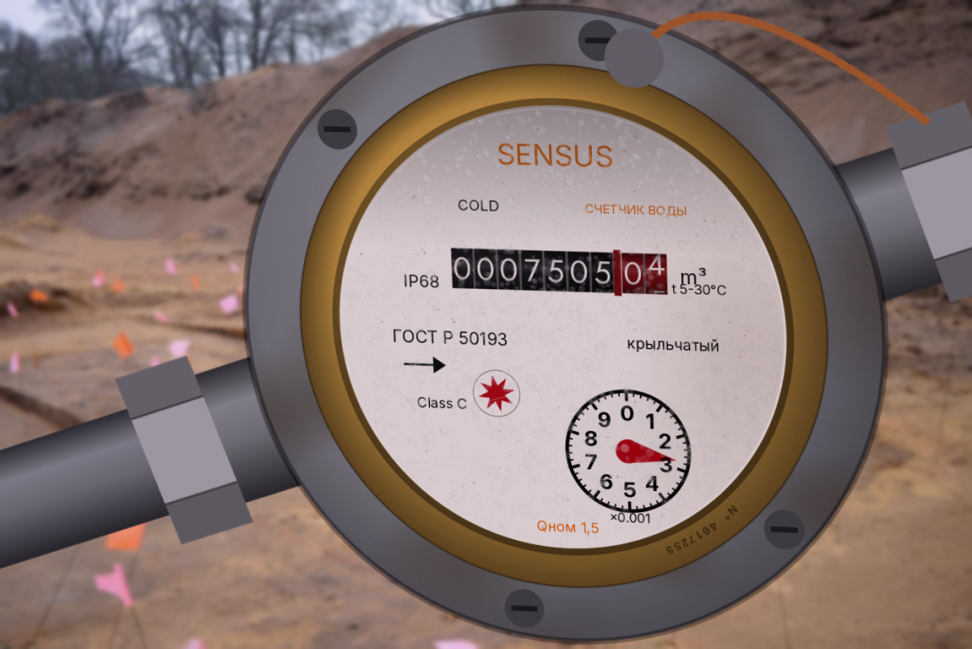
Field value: 7505.042 m³
